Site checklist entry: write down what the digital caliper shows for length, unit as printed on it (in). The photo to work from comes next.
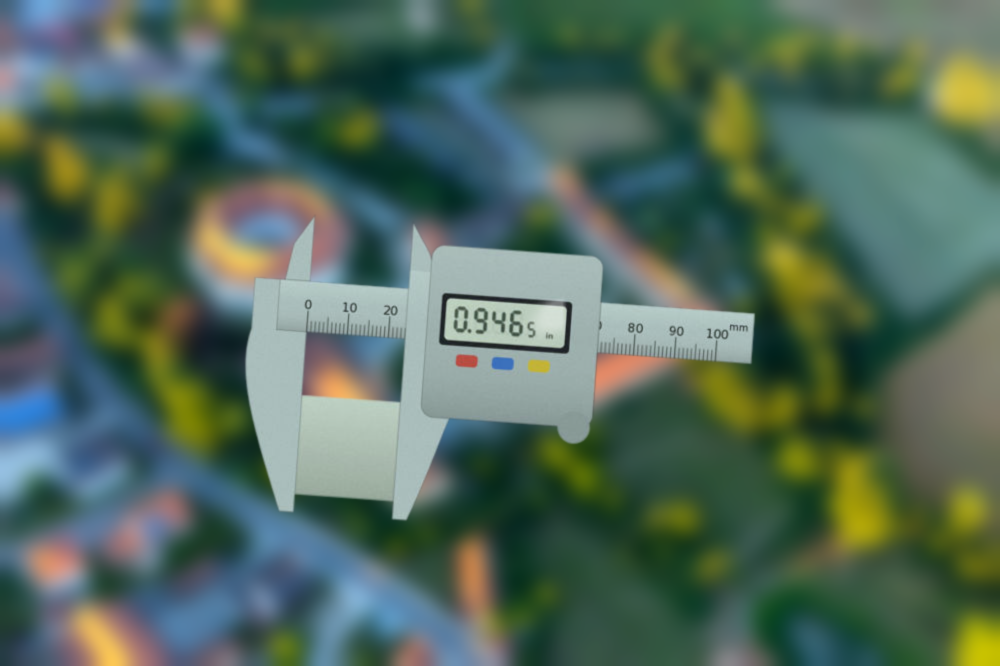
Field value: 0.9465 in
